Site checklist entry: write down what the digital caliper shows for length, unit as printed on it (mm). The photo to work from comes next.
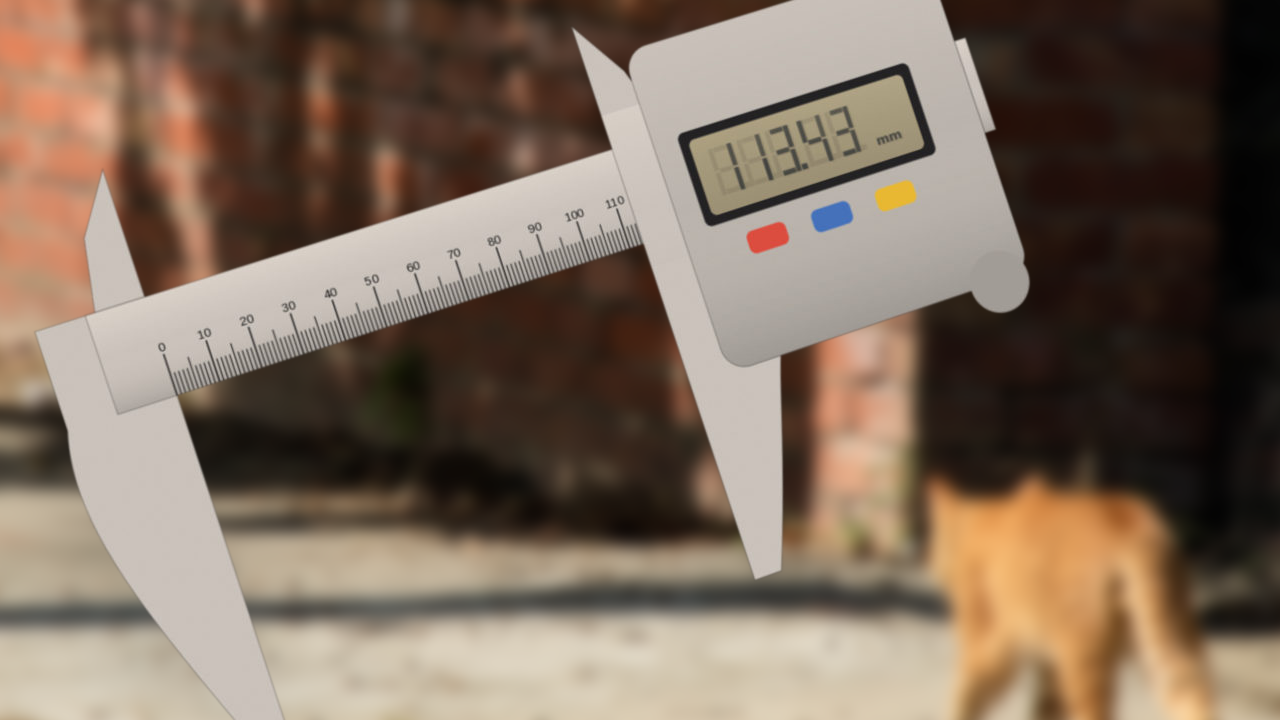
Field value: 113.43 mm
